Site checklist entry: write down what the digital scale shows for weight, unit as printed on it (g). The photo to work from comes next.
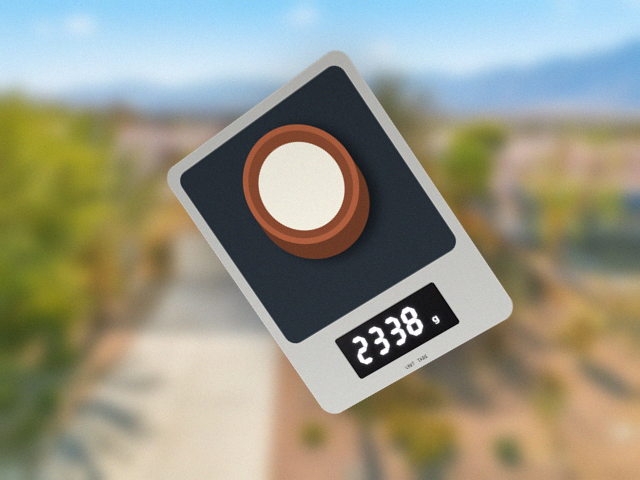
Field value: 2338 g
